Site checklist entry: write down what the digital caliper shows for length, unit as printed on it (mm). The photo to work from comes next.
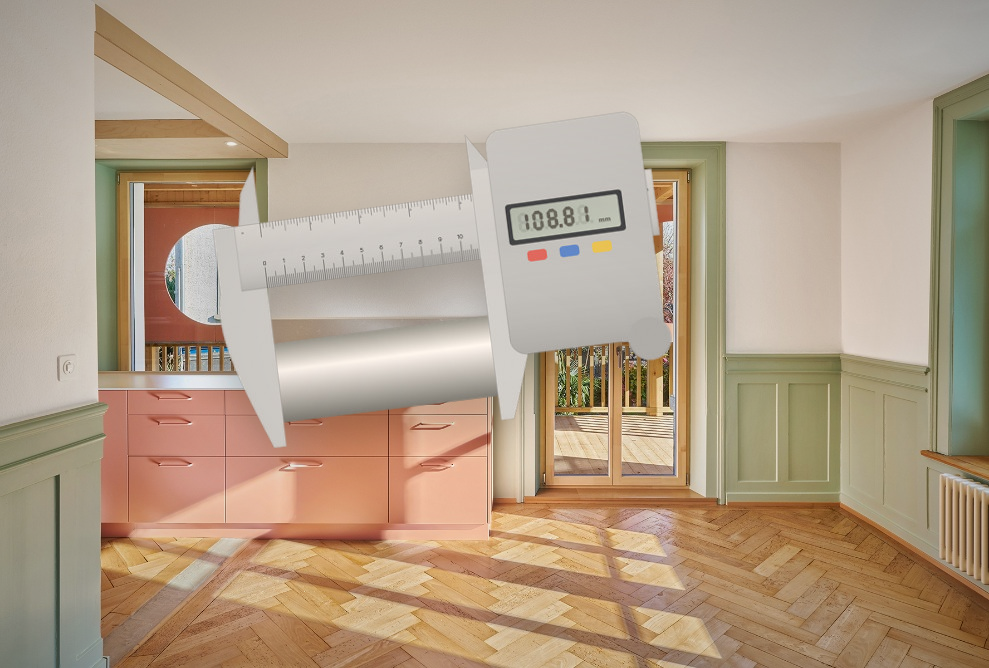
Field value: 108.81 mm
